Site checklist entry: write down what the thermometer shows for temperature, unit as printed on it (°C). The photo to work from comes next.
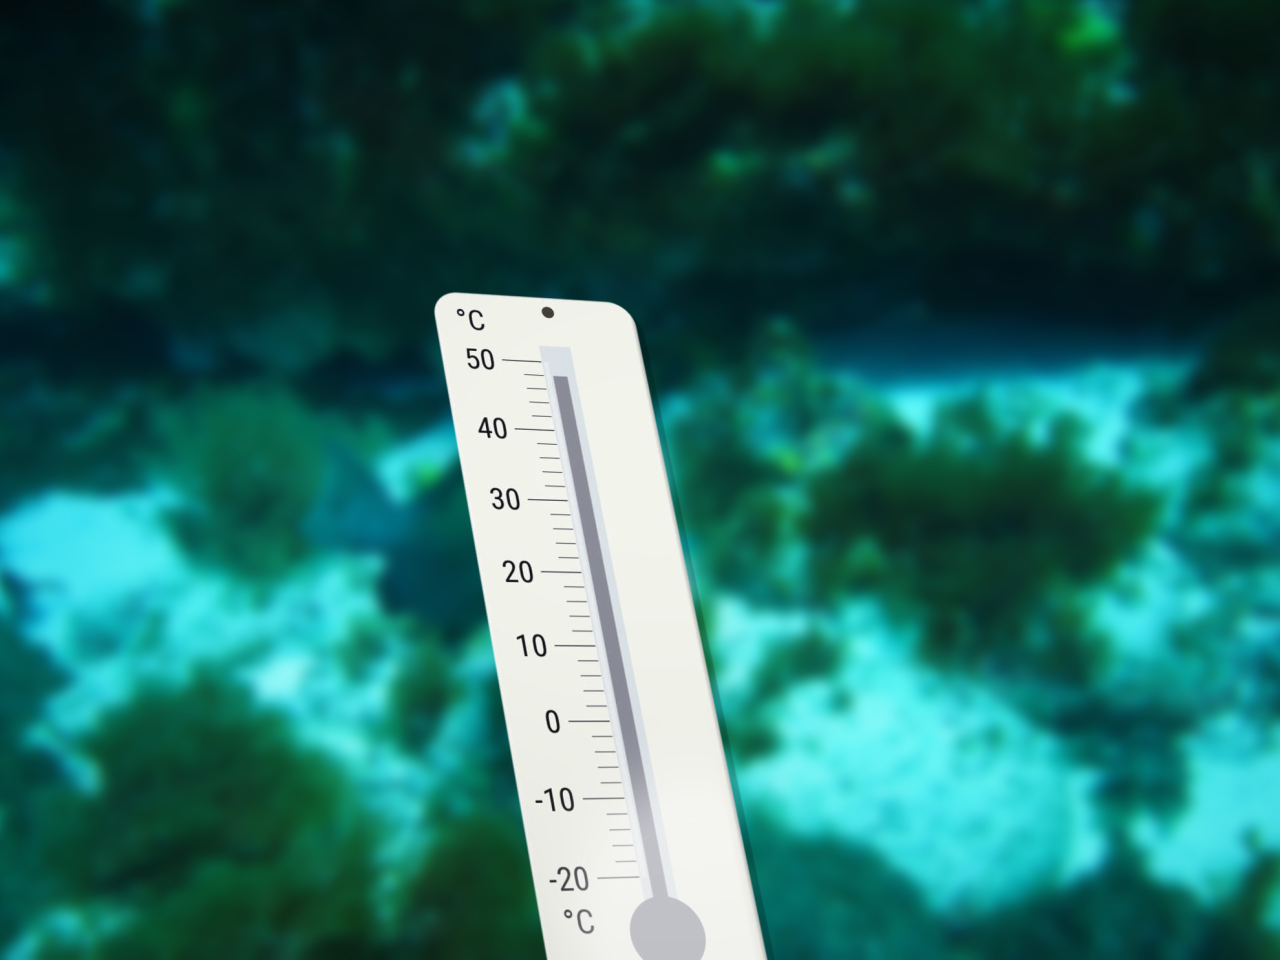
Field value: 48 °C
